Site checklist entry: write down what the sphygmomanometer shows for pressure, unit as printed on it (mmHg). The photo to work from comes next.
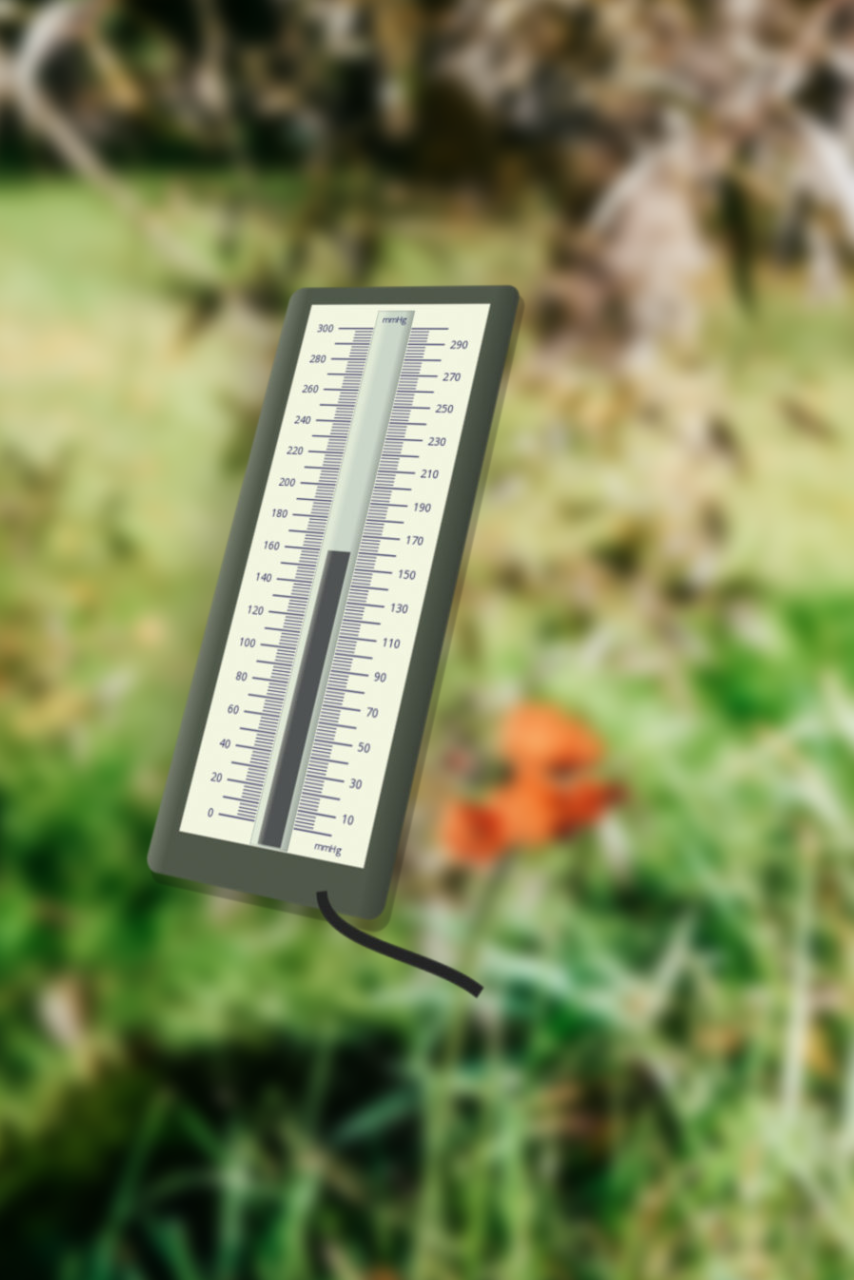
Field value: 160 mmHg
